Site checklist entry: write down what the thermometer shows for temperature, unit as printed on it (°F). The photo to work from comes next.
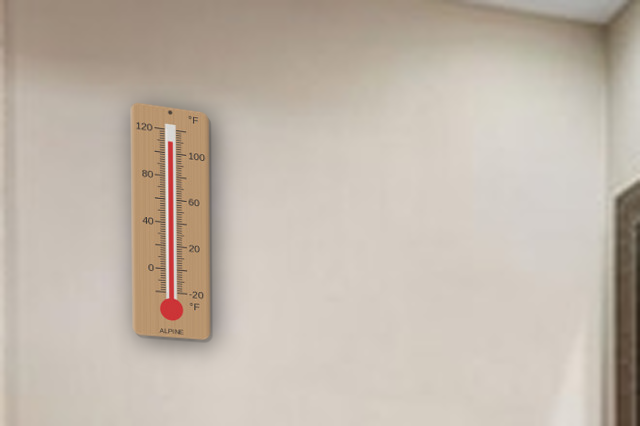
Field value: 110 °F
